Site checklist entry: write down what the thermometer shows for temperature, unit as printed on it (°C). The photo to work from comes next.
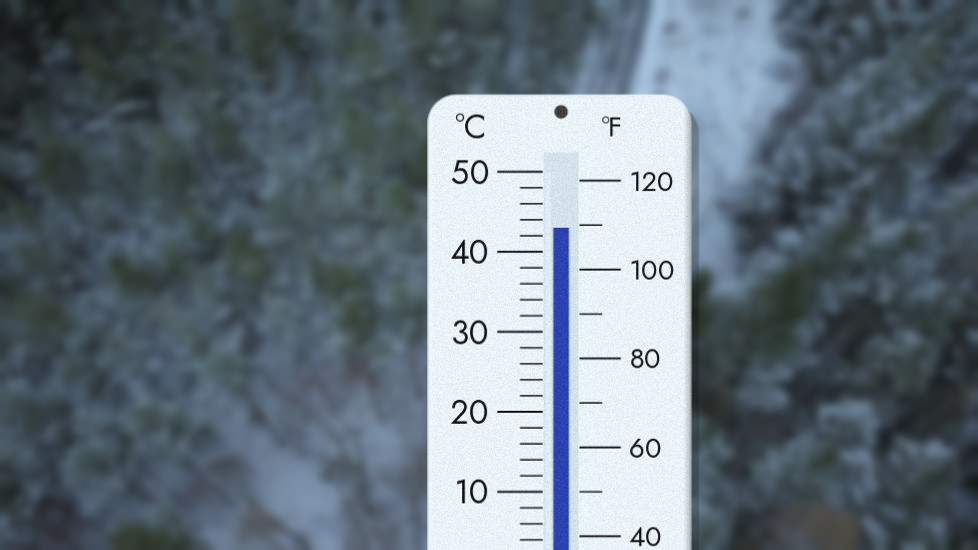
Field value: 43 °C
